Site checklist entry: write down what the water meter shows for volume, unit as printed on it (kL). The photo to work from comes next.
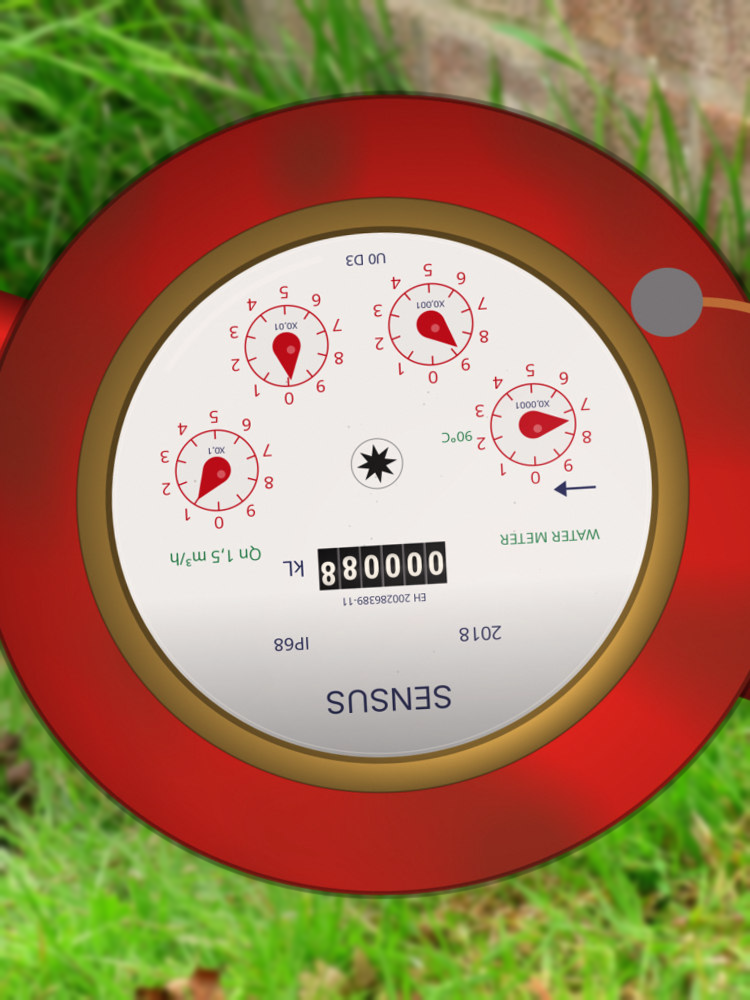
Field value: 88.0987 kL
